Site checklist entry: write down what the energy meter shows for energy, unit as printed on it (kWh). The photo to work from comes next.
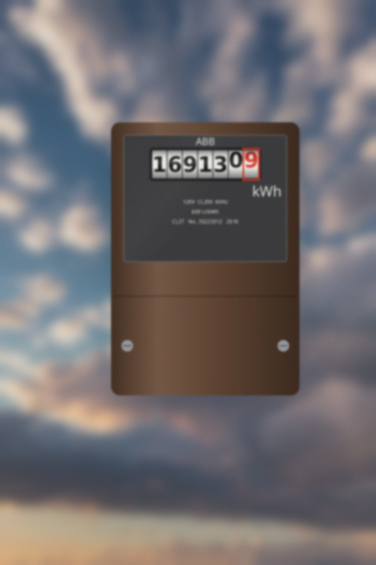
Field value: 169130.9 kWh
